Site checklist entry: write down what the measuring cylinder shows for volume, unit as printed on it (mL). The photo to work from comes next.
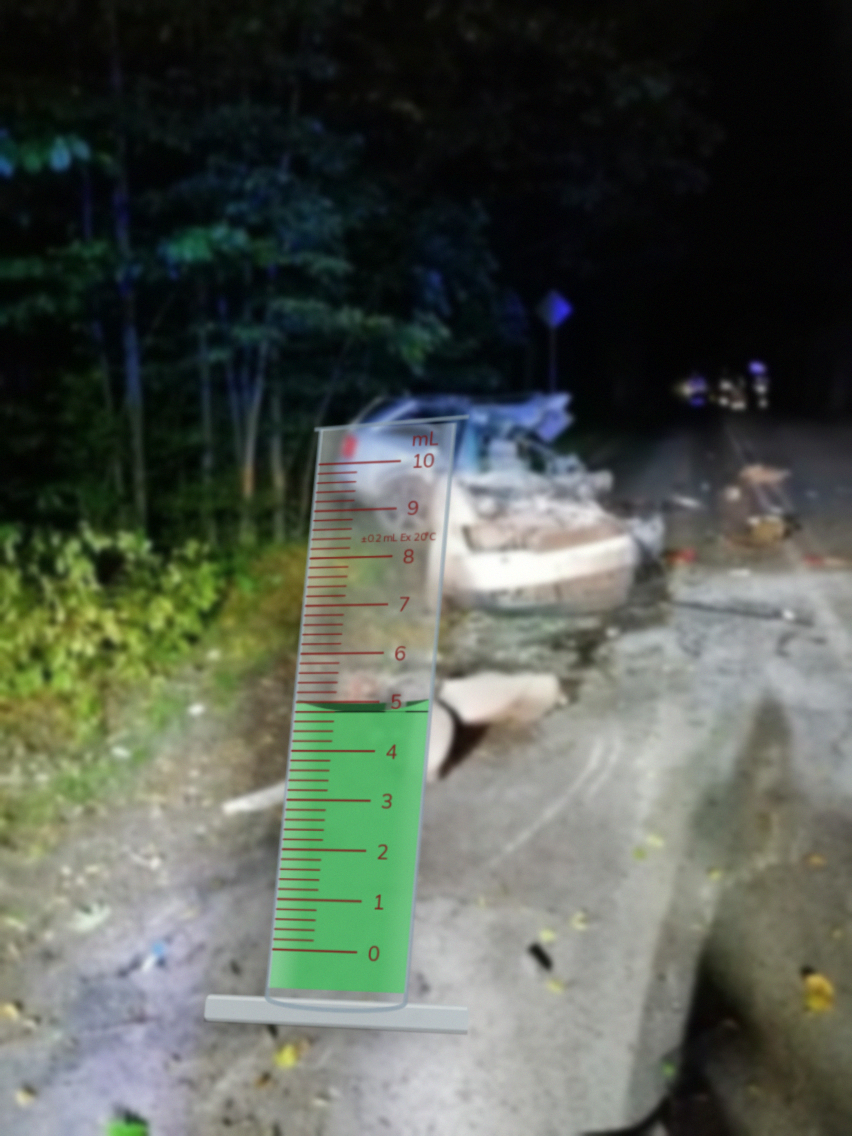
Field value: 4.8 mL
